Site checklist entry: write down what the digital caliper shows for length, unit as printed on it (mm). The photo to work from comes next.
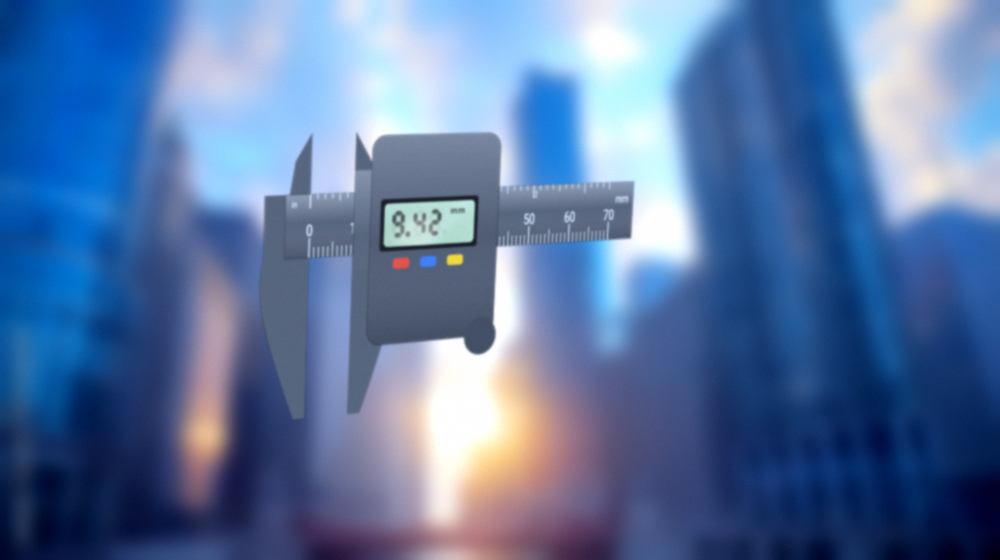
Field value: 9.42 mm
